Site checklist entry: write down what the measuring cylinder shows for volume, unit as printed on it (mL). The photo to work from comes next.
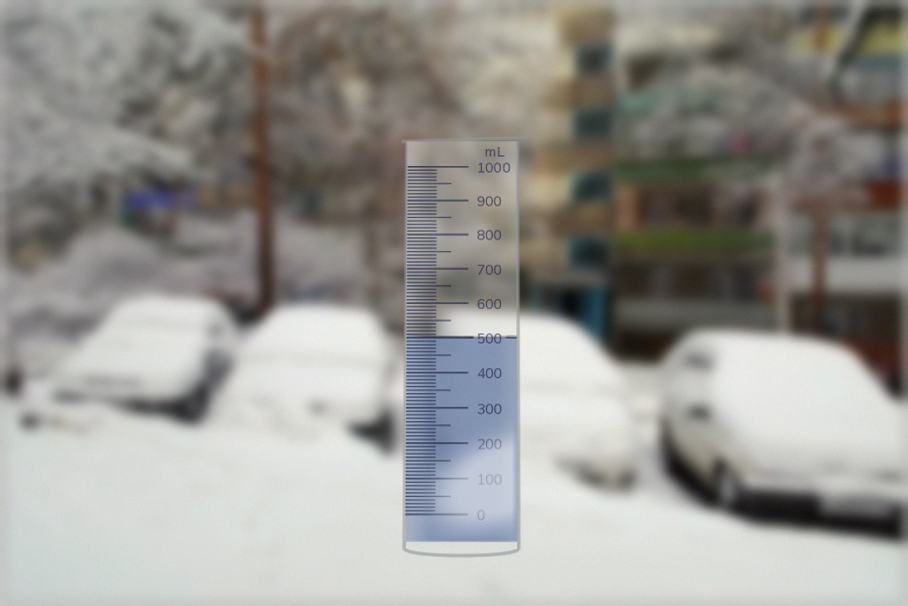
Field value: 500 mL
